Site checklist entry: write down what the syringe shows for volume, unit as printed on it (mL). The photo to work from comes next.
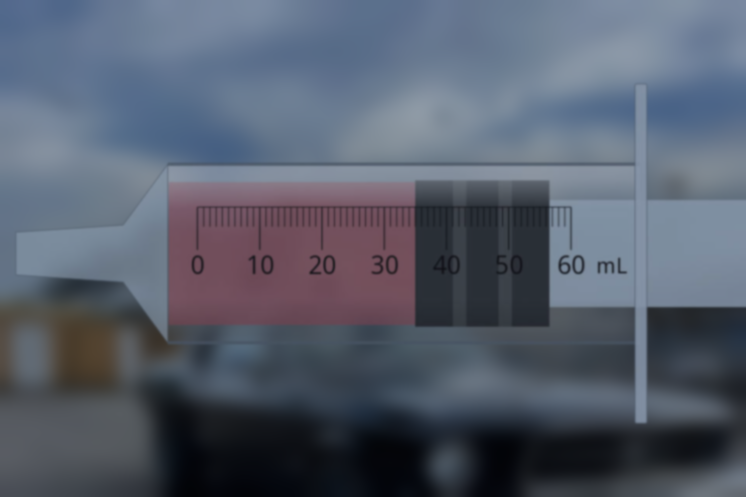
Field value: 35 mL
